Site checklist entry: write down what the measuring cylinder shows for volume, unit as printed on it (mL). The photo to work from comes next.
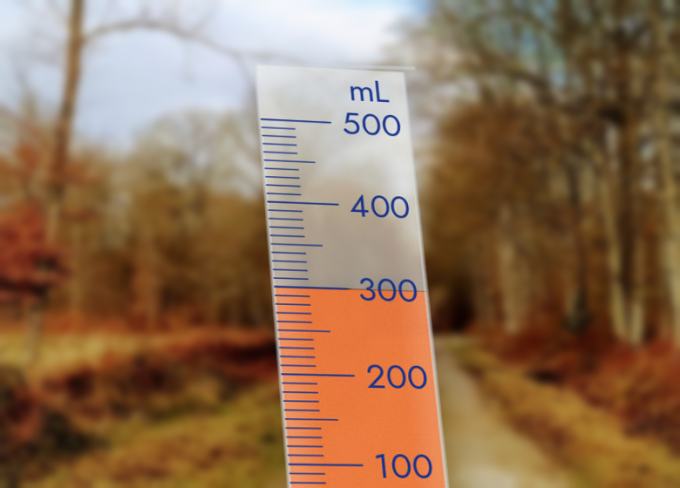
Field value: 300 mL
